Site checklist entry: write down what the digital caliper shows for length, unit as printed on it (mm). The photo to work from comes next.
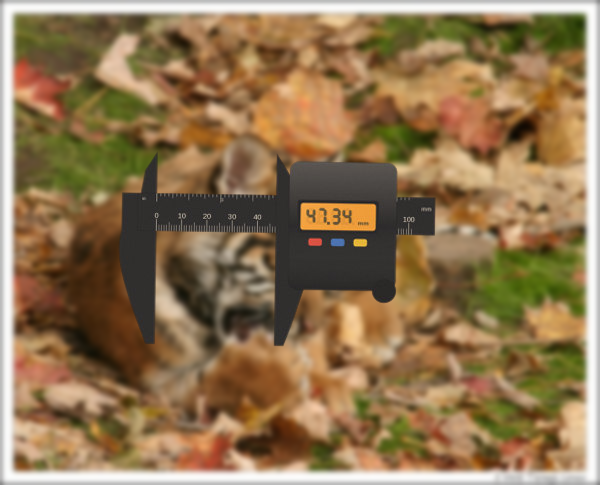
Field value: 47.34 mm
